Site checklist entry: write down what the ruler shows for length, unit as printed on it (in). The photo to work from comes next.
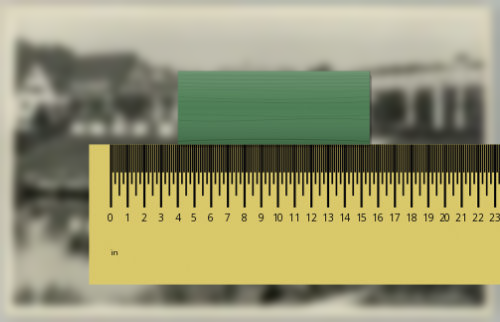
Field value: 11.5 in
